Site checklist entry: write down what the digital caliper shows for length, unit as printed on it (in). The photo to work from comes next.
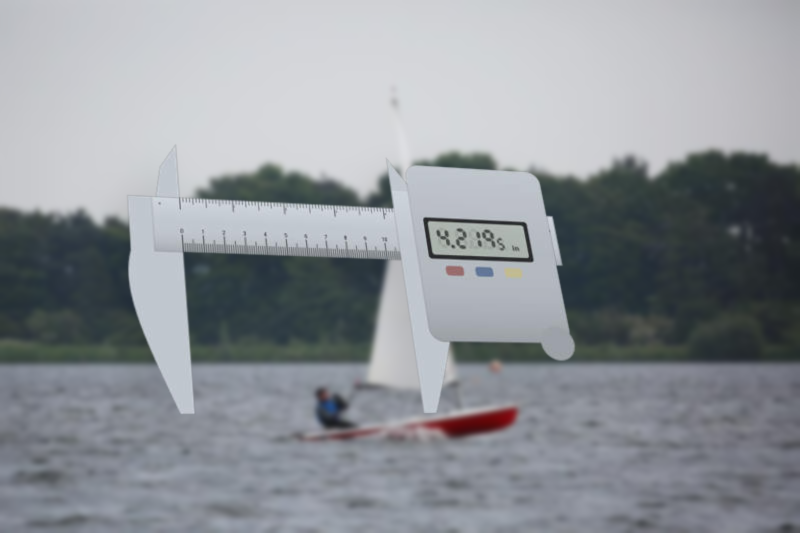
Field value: 4.2195 in
